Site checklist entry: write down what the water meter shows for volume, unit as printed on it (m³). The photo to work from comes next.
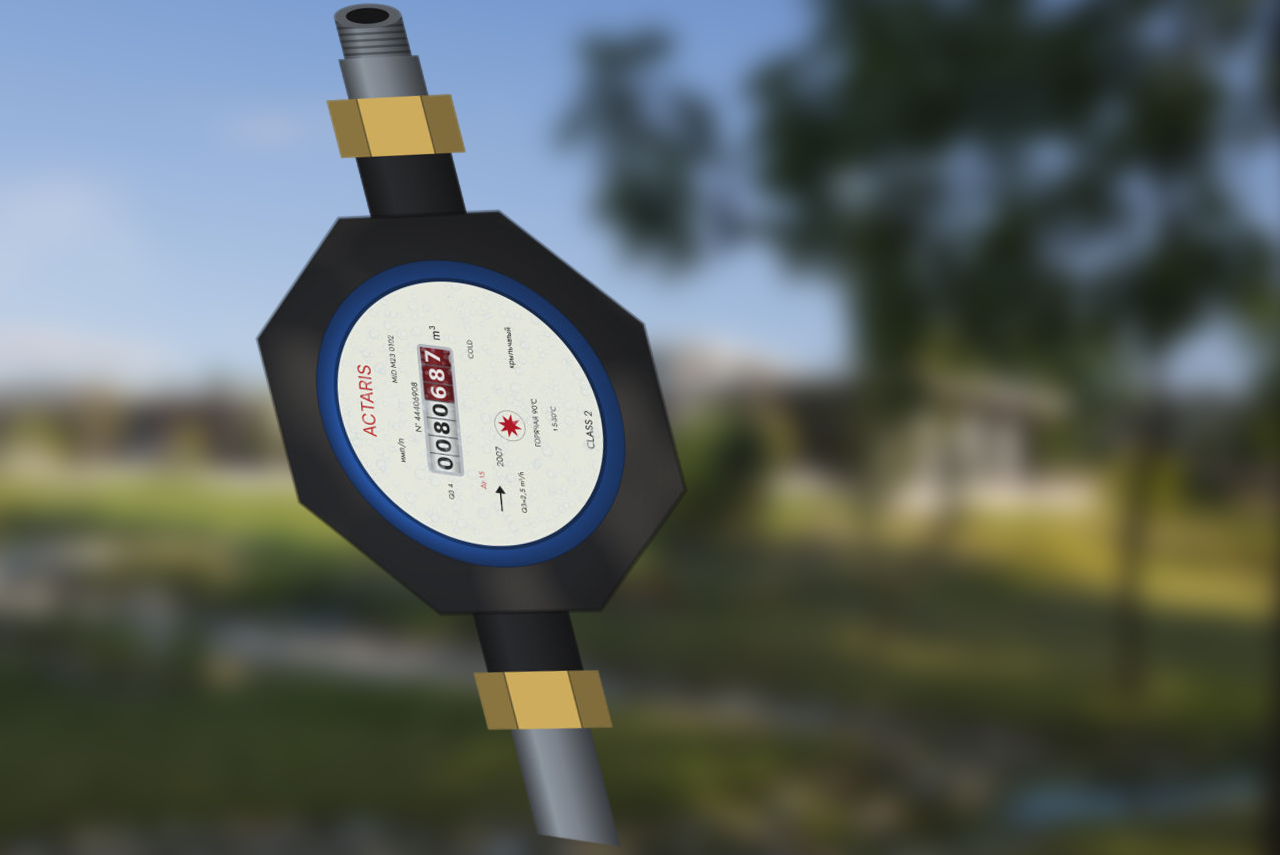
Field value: 80.687 m³
